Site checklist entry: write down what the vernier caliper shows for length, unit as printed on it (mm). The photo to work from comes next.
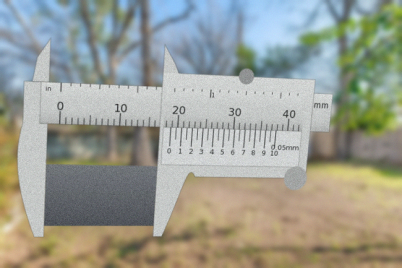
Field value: 18.8 mm
